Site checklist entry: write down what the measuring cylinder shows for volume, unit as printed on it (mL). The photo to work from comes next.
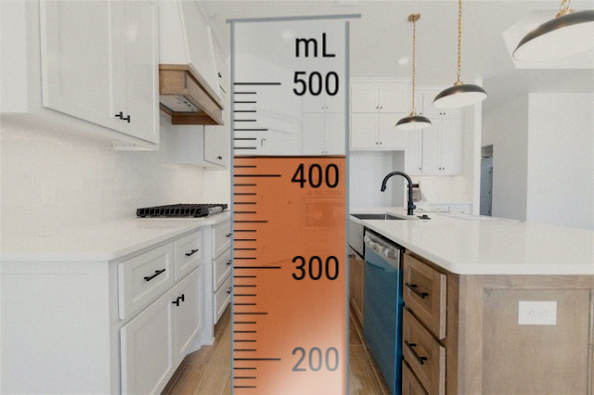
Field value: 420 mL
